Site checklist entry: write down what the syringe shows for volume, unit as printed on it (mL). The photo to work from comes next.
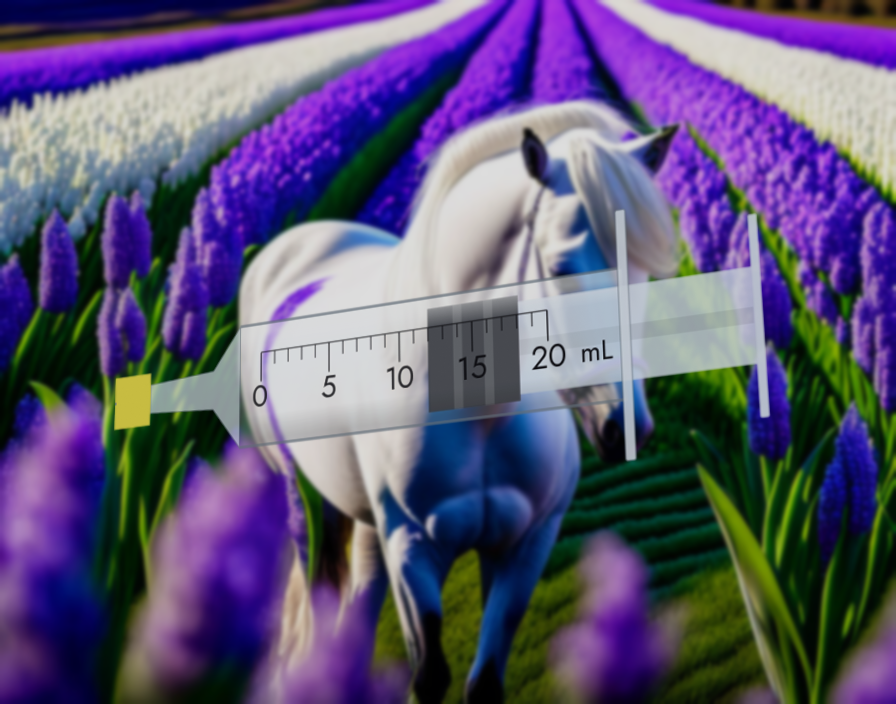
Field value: 12 mL
